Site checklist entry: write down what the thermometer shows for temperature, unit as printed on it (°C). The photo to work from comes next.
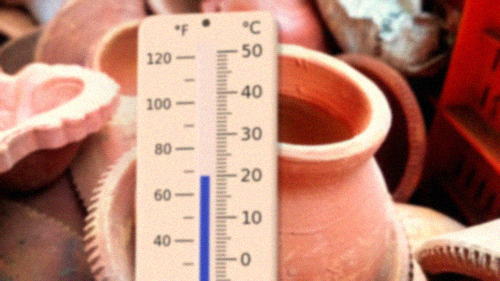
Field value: 20 °C
